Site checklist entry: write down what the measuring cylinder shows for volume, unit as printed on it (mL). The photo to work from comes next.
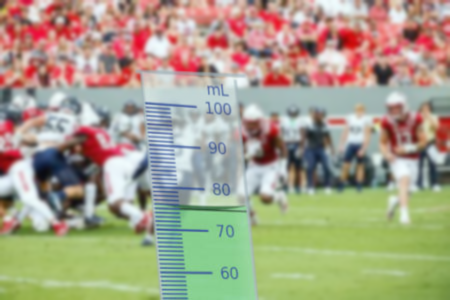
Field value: 75 mL
